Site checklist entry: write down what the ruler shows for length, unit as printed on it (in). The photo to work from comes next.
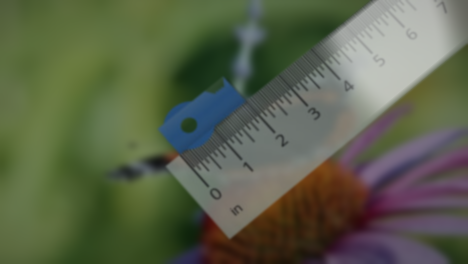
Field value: 2 in
